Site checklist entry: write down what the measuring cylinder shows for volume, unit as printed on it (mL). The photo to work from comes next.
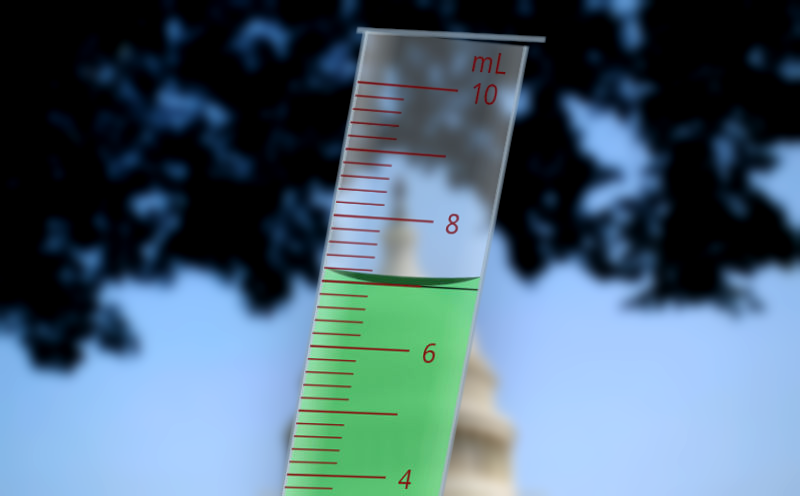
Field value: 7 mL
